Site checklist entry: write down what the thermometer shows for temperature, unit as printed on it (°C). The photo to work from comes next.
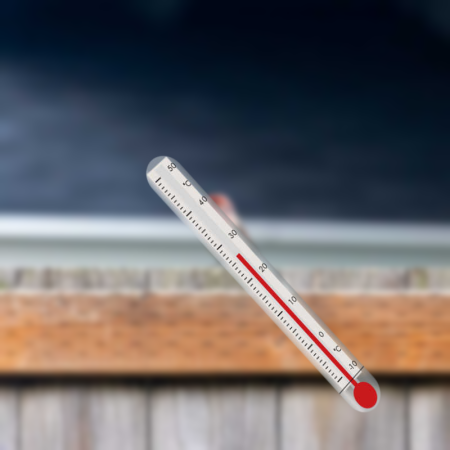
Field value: 26 °C
